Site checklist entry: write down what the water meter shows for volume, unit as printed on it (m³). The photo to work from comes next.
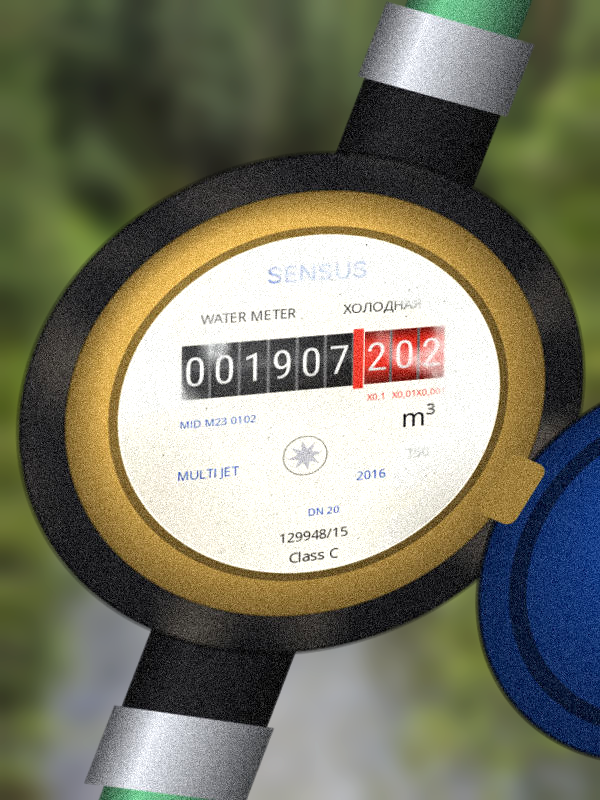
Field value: 1907.202 m³
